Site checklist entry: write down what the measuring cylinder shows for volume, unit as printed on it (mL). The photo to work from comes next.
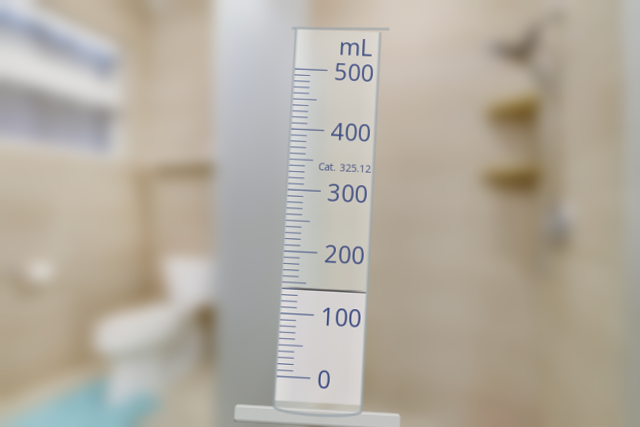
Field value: 140 mL
